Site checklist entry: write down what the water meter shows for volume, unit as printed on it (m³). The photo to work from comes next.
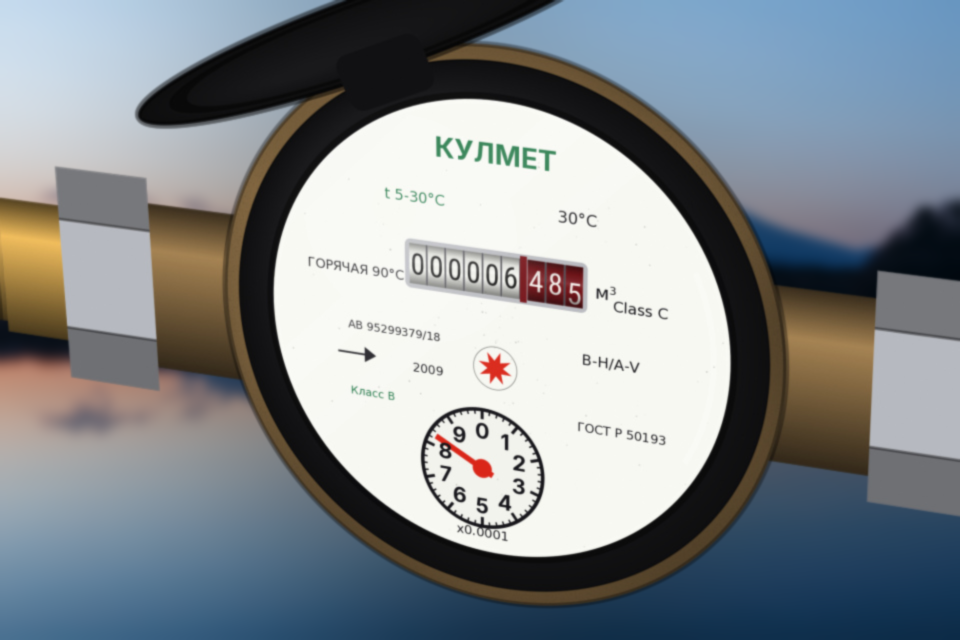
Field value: 6.4848 m³
